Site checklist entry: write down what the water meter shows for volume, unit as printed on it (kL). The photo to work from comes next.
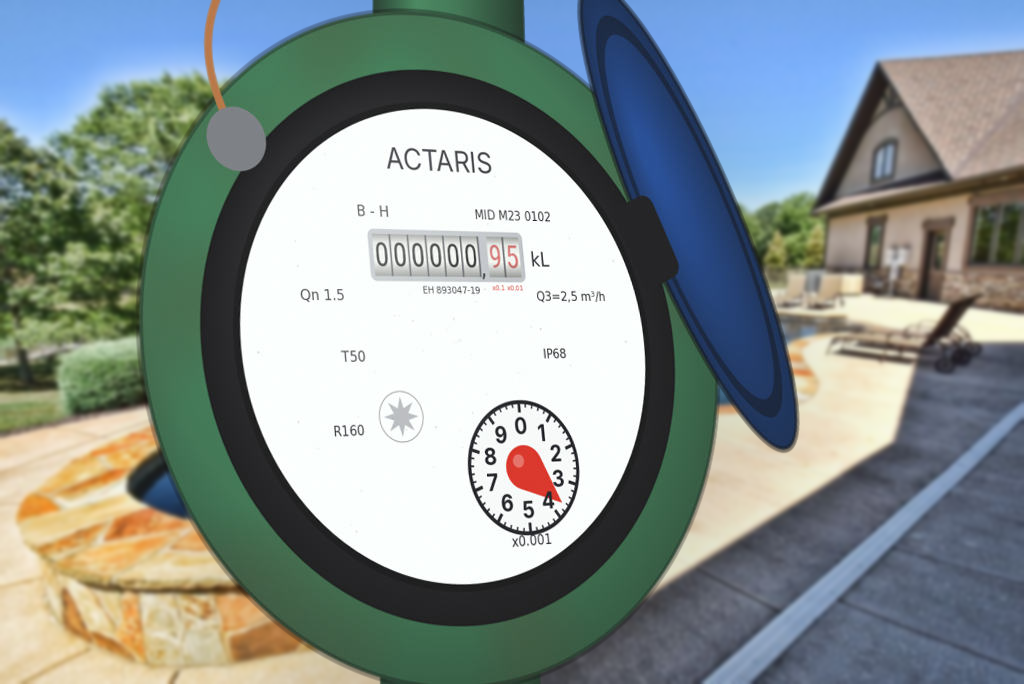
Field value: 0.953 kL
